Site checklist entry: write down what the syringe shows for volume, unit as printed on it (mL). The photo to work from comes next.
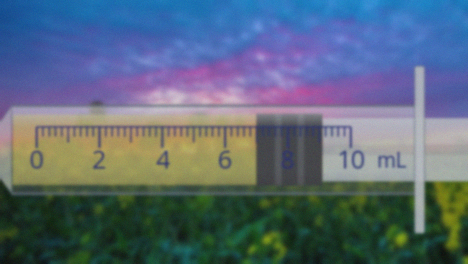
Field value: 7 mL
